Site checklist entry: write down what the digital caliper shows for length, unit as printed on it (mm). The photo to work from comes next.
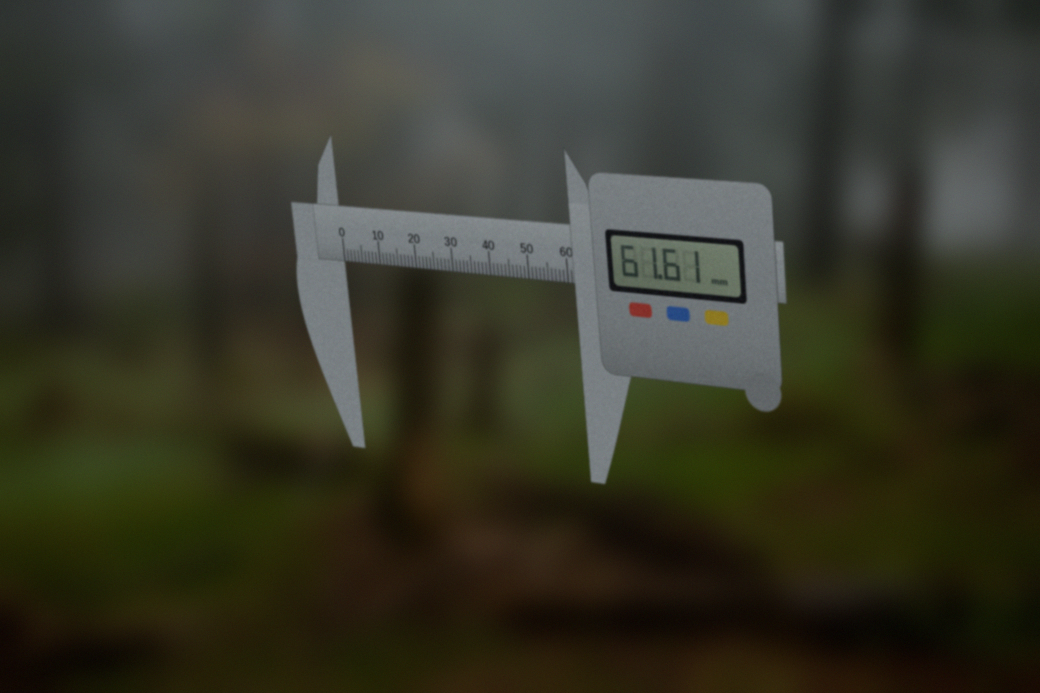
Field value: 61.61 mm
